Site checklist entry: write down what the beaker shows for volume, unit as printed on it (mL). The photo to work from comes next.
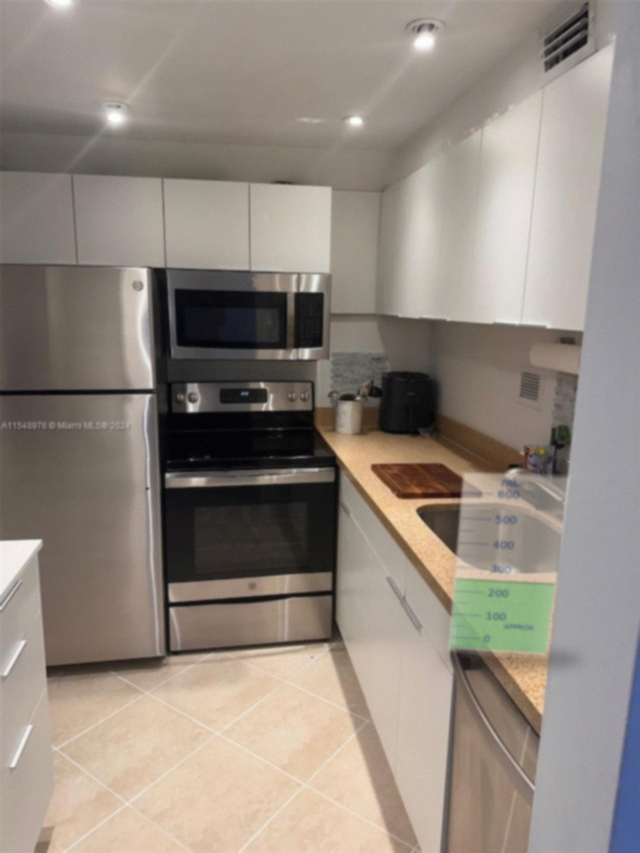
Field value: 250 mL
